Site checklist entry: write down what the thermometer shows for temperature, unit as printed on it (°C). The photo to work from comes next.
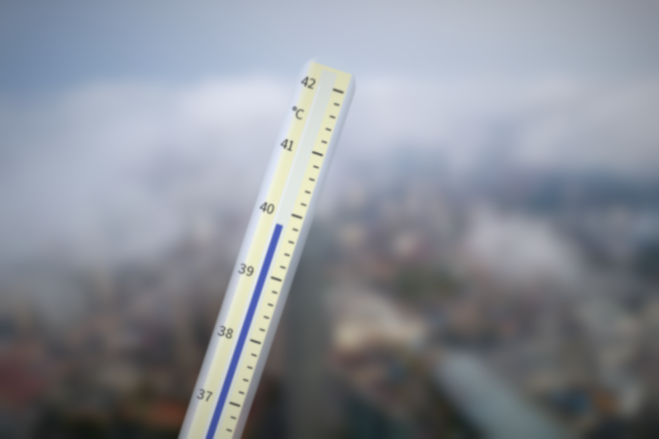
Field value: 39.8 °C
